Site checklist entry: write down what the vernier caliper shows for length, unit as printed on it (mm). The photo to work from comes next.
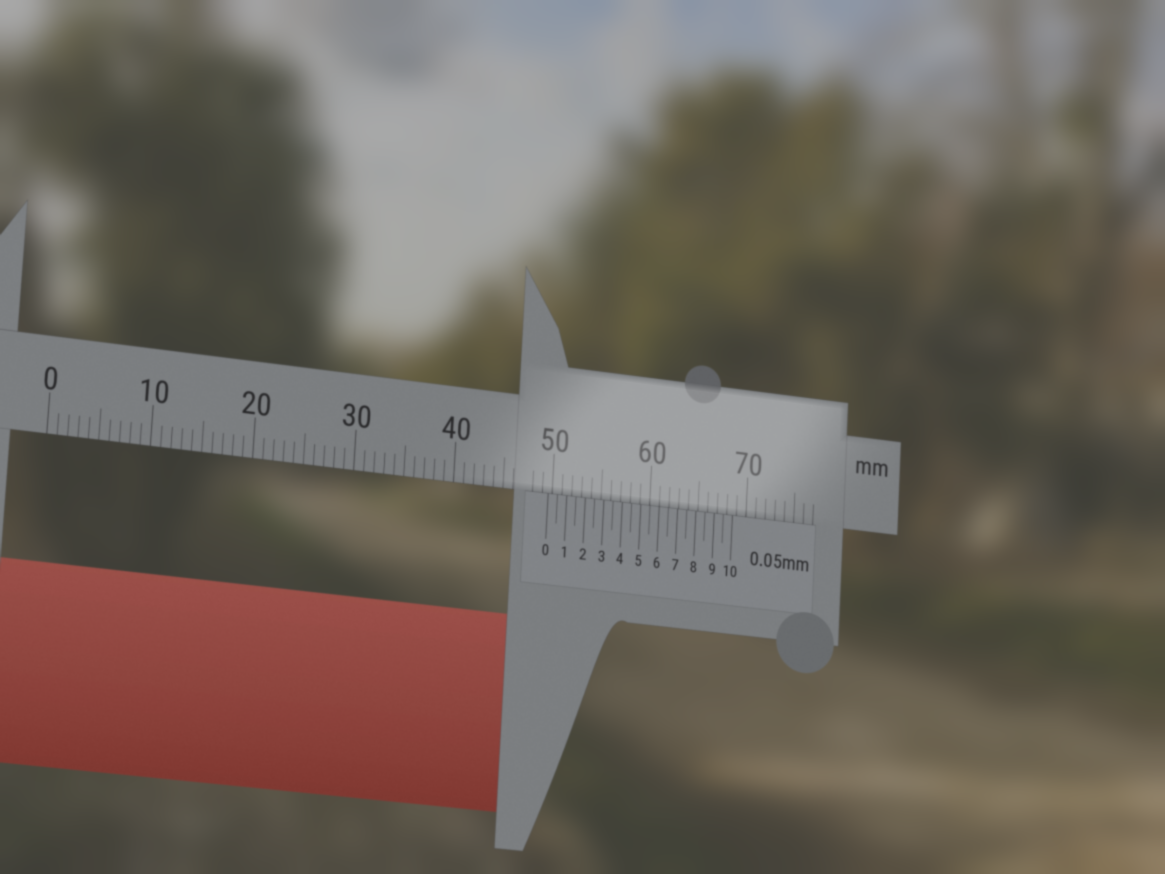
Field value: 49.6 mm
